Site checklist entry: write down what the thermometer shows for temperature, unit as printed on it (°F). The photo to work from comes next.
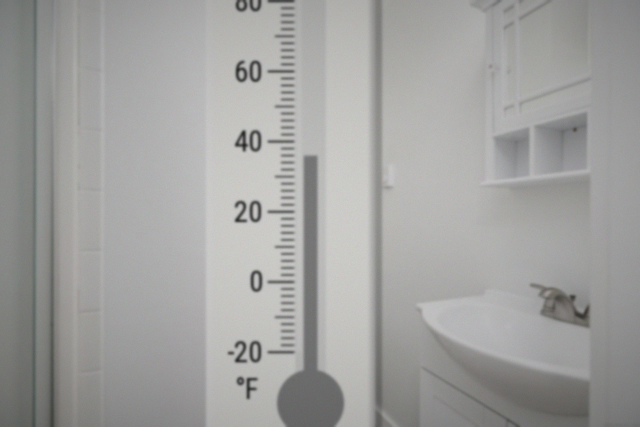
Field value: 36 °F
